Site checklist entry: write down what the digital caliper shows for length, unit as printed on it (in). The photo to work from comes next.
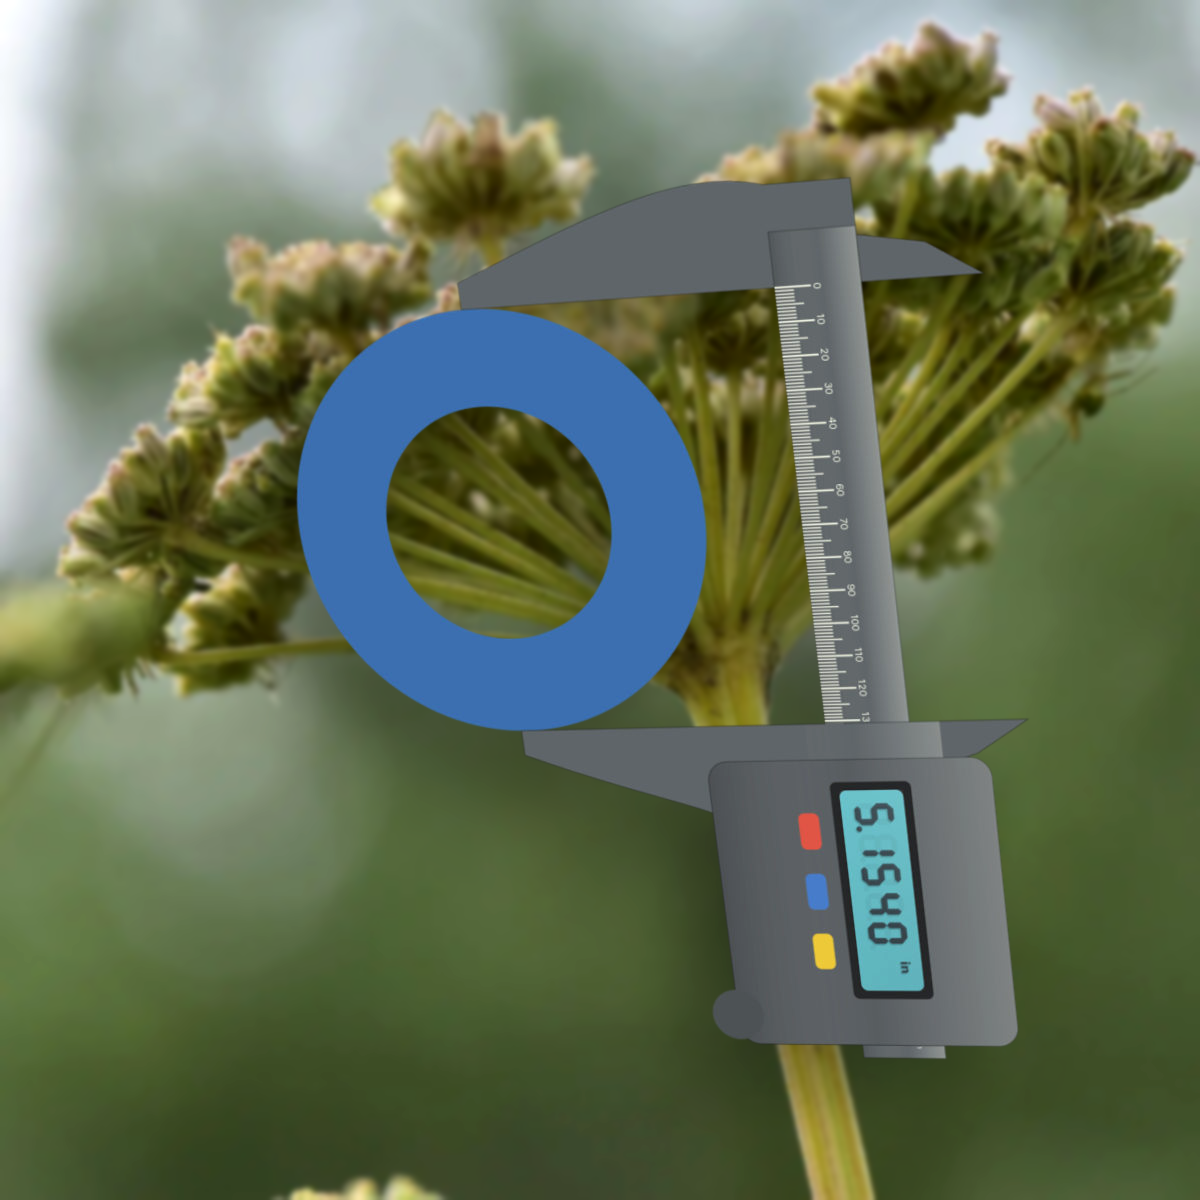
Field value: 5.1540 in
